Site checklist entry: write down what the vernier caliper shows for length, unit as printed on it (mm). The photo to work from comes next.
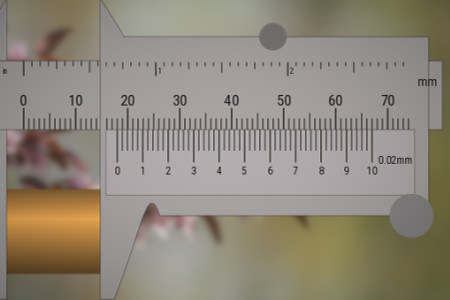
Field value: 18.0 mm
